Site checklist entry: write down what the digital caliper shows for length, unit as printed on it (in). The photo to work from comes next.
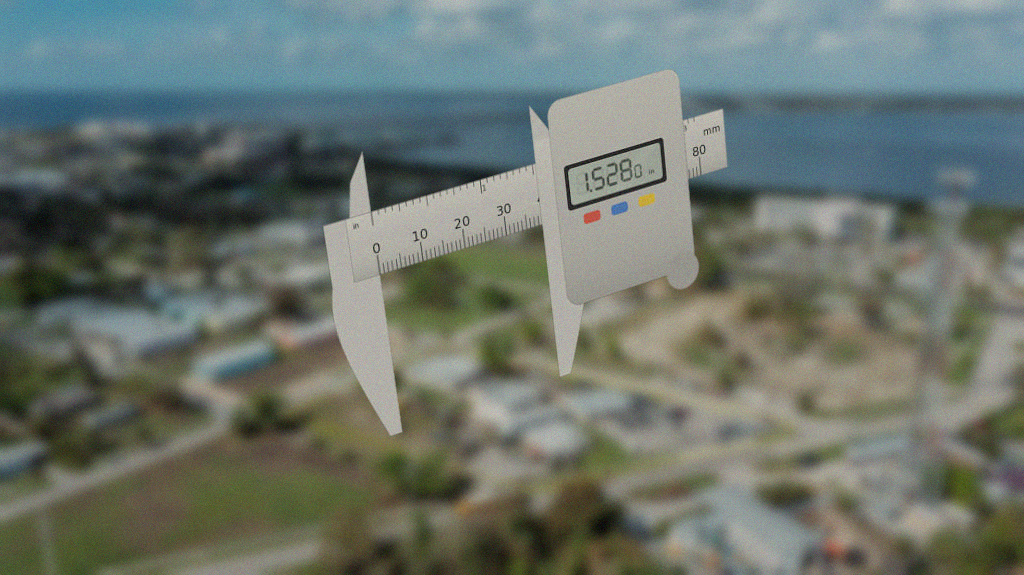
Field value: 1.5280 in
